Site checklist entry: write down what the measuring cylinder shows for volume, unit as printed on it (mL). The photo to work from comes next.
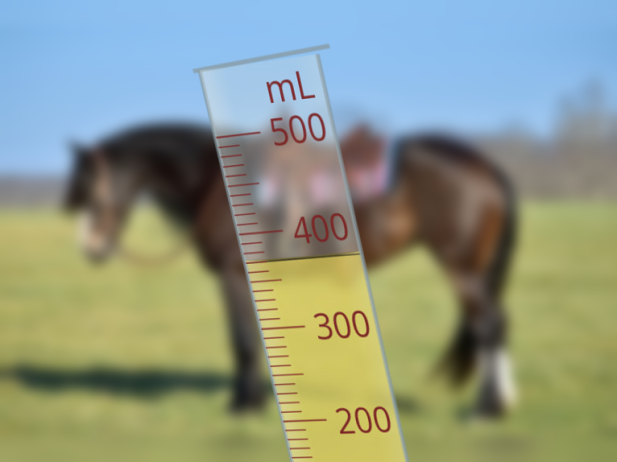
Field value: 370 mL
